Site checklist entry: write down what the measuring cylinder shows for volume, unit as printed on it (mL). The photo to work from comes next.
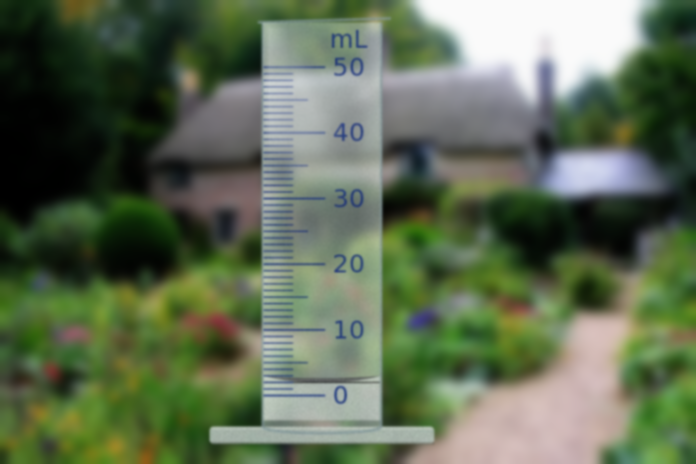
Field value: 2 mL
